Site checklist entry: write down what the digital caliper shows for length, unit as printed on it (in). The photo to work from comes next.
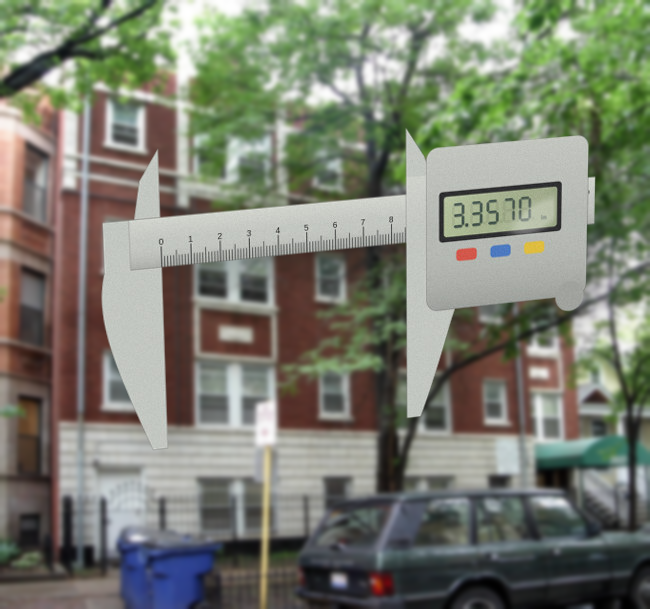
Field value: 3.3570 in
